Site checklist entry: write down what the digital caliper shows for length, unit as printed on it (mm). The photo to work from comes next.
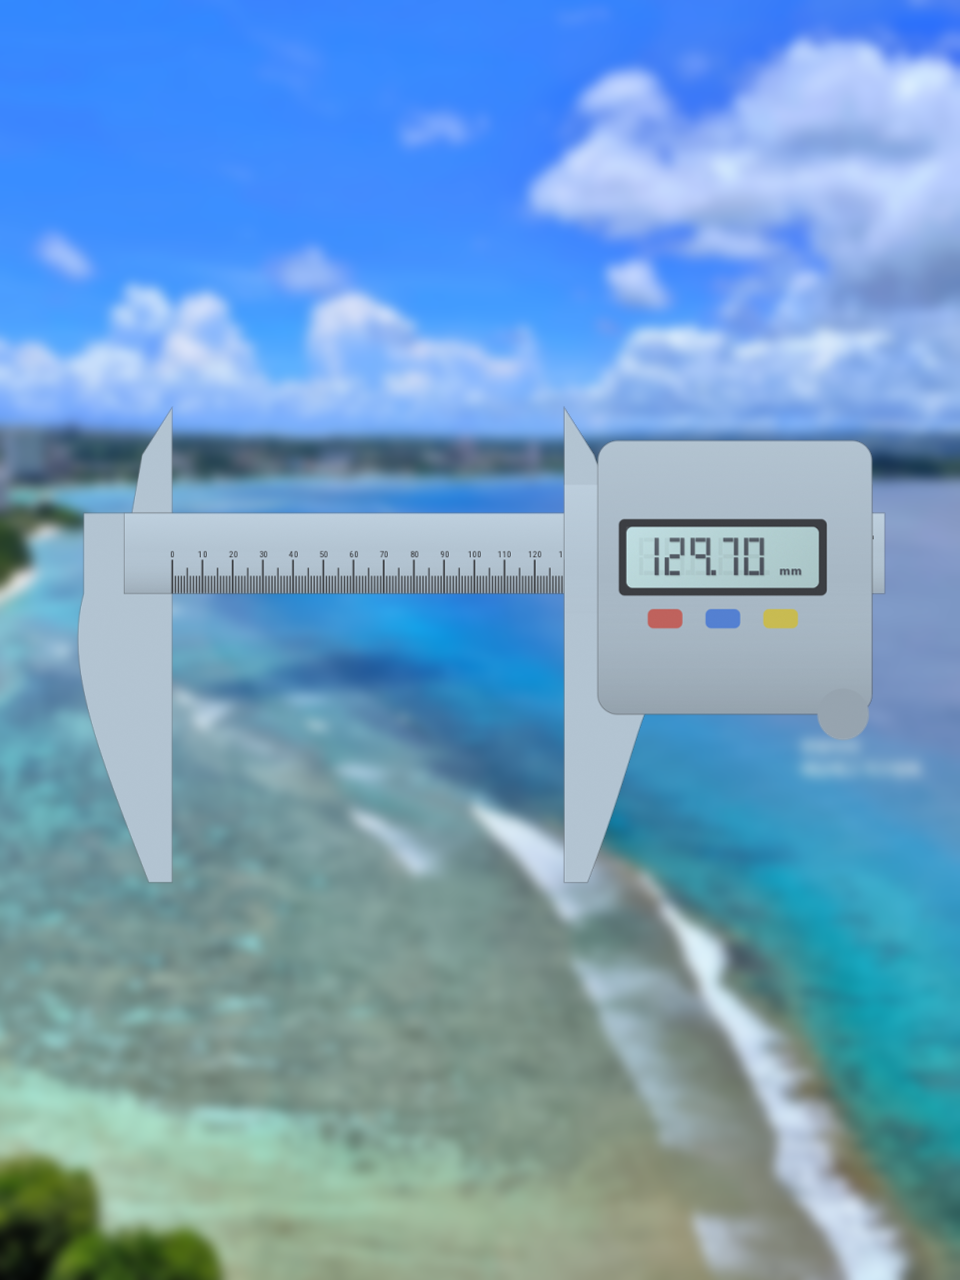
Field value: 129.70 mm
